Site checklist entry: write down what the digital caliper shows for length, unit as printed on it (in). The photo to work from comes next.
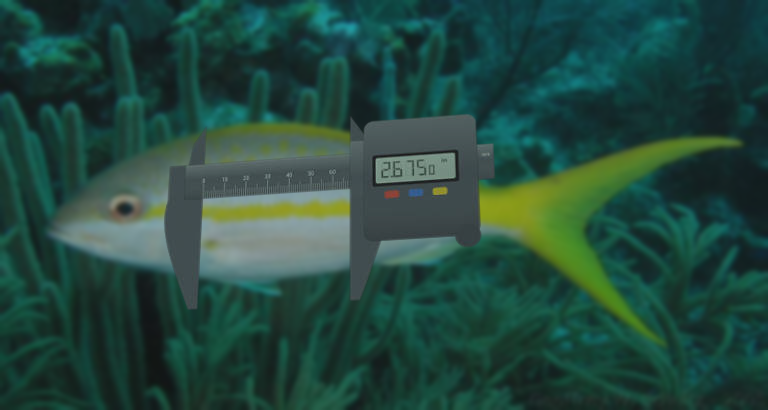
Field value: 2.6750 in
